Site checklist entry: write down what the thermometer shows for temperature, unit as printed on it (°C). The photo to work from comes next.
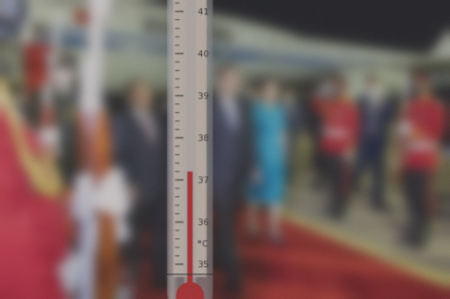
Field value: 37.2 °C
